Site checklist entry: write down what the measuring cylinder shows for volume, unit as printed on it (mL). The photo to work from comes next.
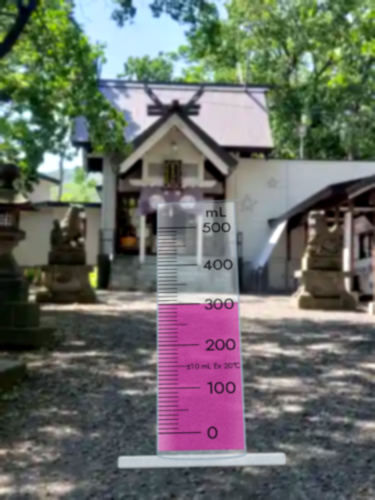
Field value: 300 mL
